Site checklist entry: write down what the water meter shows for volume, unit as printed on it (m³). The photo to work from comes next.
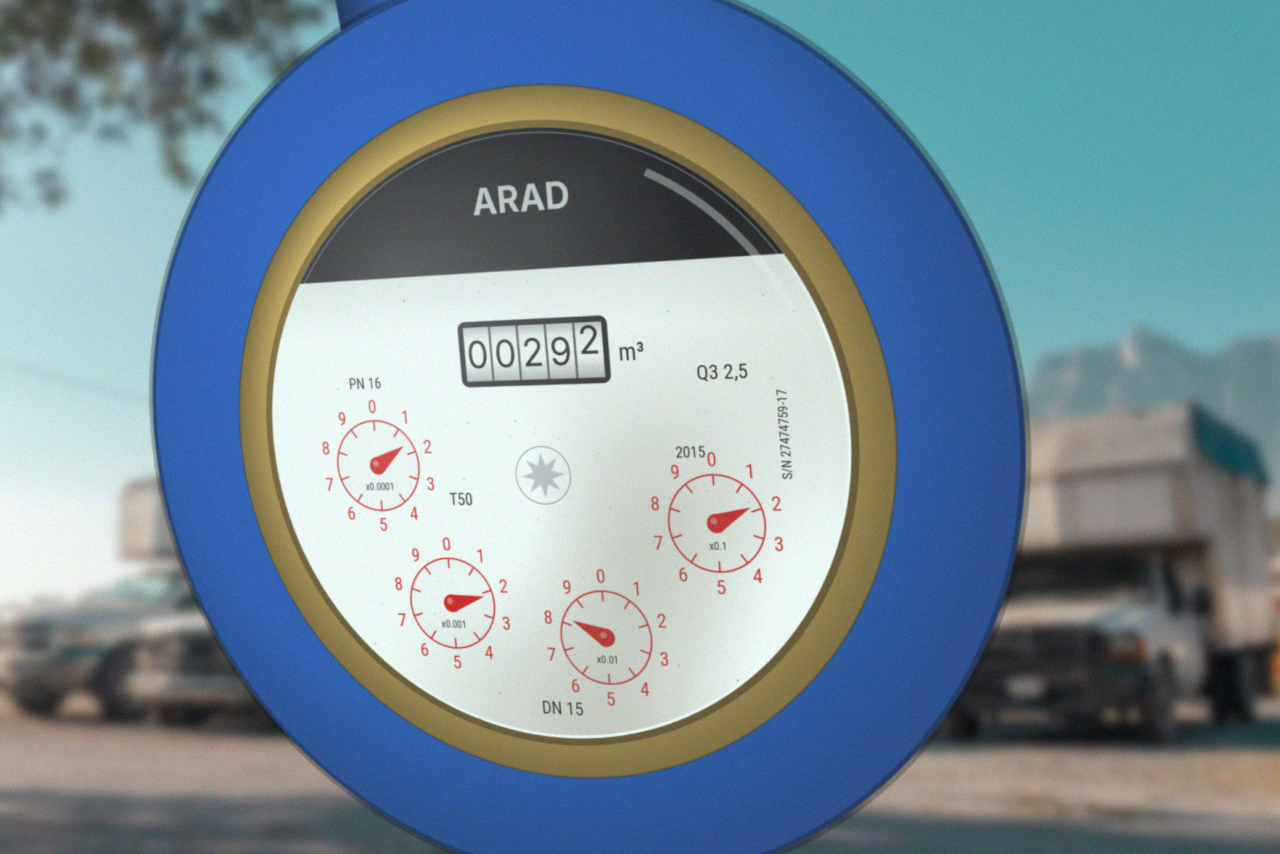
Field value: 292.1821 m³
